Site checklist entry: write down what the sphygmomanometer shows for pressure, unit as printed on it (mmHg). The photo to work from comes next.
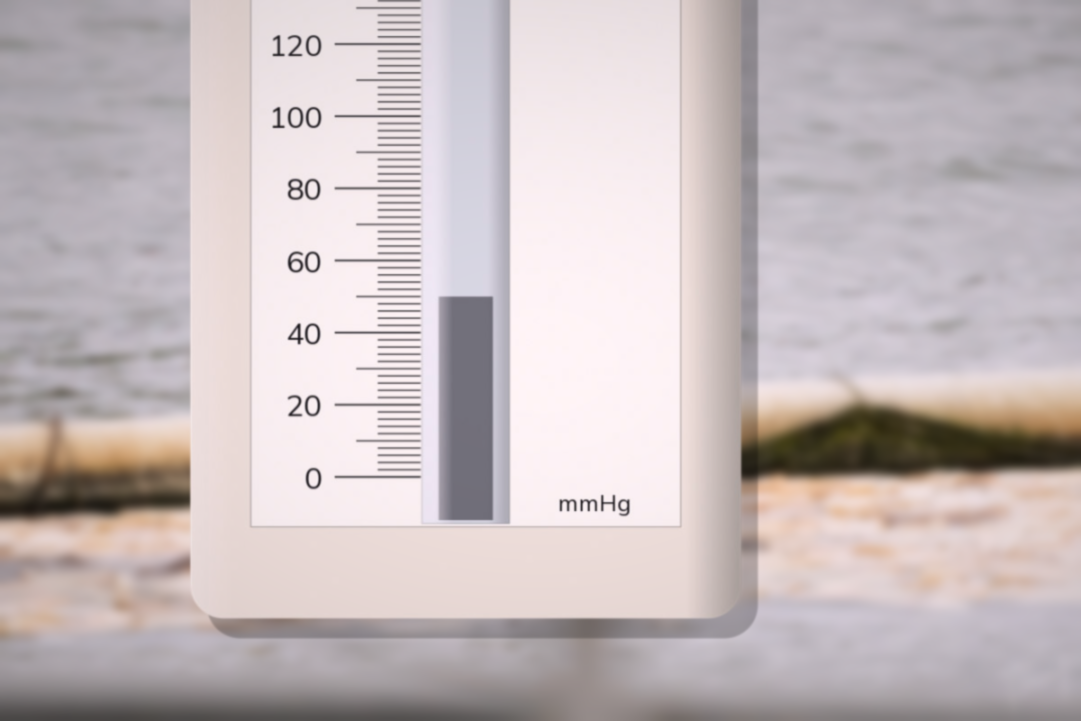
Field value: 50 mmHg
